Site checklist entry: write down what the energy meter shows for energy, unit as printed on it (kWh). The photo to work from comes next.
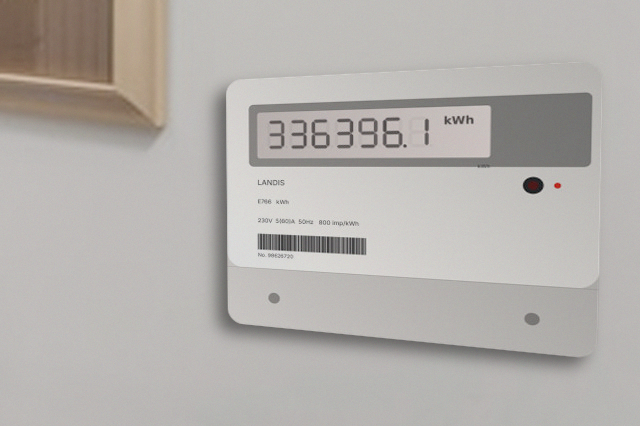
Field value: 336396.1 kWh
